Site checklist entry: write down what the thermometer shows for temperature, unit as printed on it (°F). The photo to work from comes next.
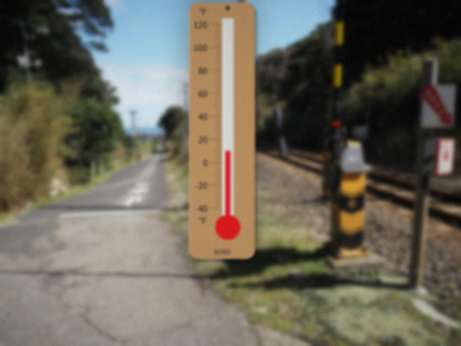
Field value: 10 °F
